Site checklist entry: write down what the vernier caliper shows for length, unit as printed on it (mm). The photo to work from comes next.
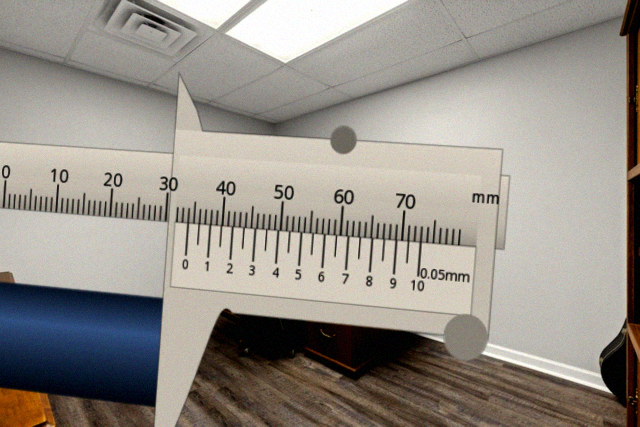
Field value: 34.0 mm
